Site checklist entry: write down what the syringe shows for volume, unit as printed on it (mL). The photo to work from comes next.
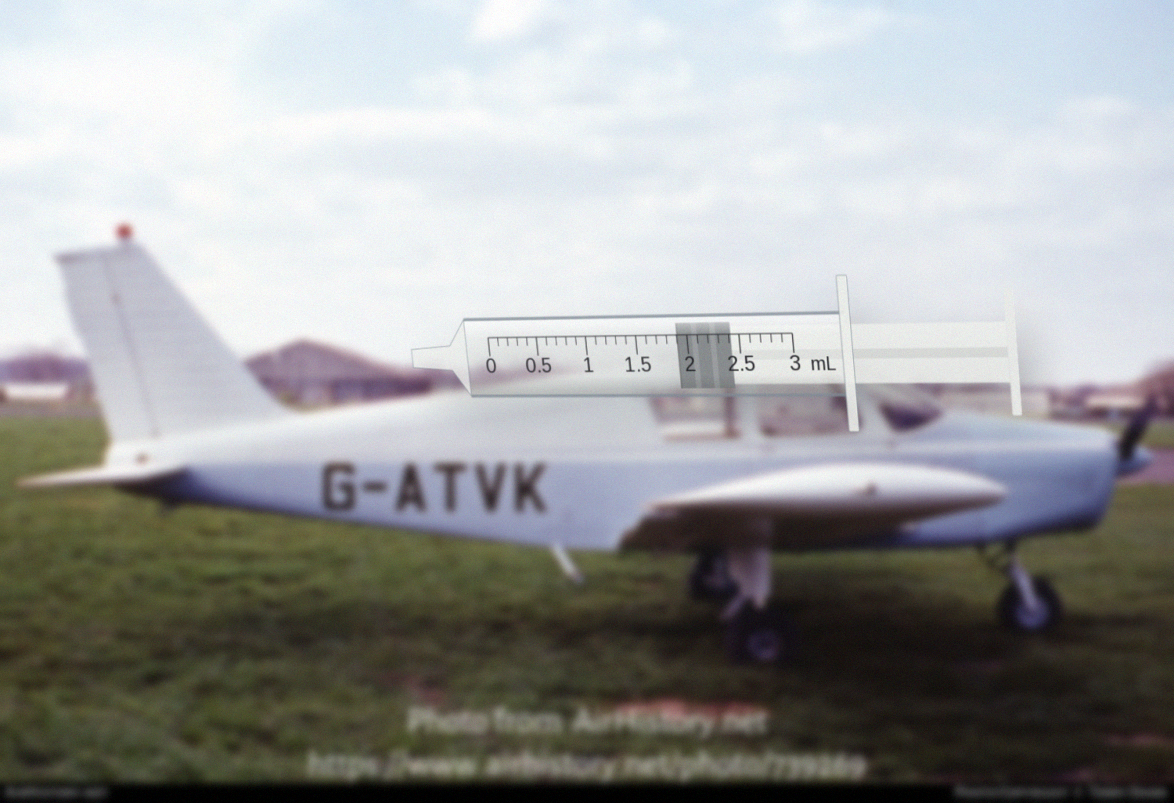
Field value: 1.9 mL
